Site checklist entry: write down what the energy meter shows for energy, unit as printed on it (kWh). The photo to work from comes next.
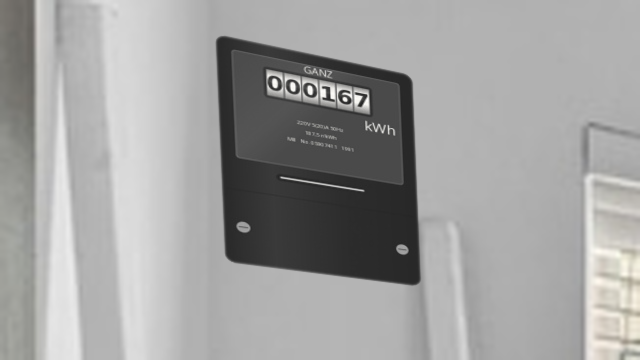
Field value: 167 kWh
